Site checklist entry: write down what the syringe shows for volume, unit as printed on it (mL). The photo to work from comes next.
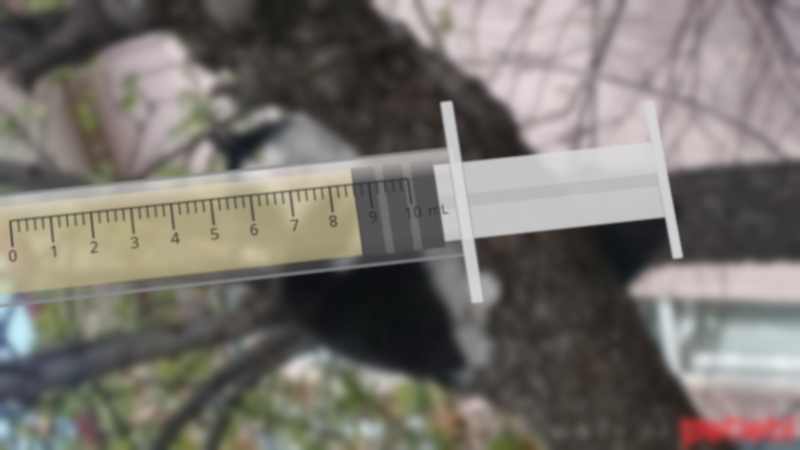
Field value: 8.6 mL
